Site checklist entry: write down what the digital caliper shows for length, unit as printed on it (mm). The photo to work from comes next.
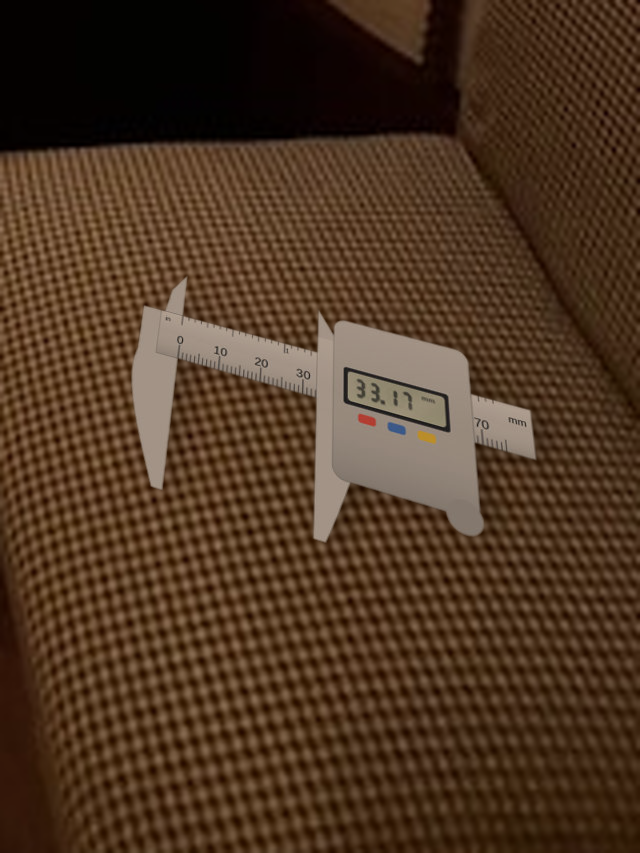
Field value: 33.17 mm
